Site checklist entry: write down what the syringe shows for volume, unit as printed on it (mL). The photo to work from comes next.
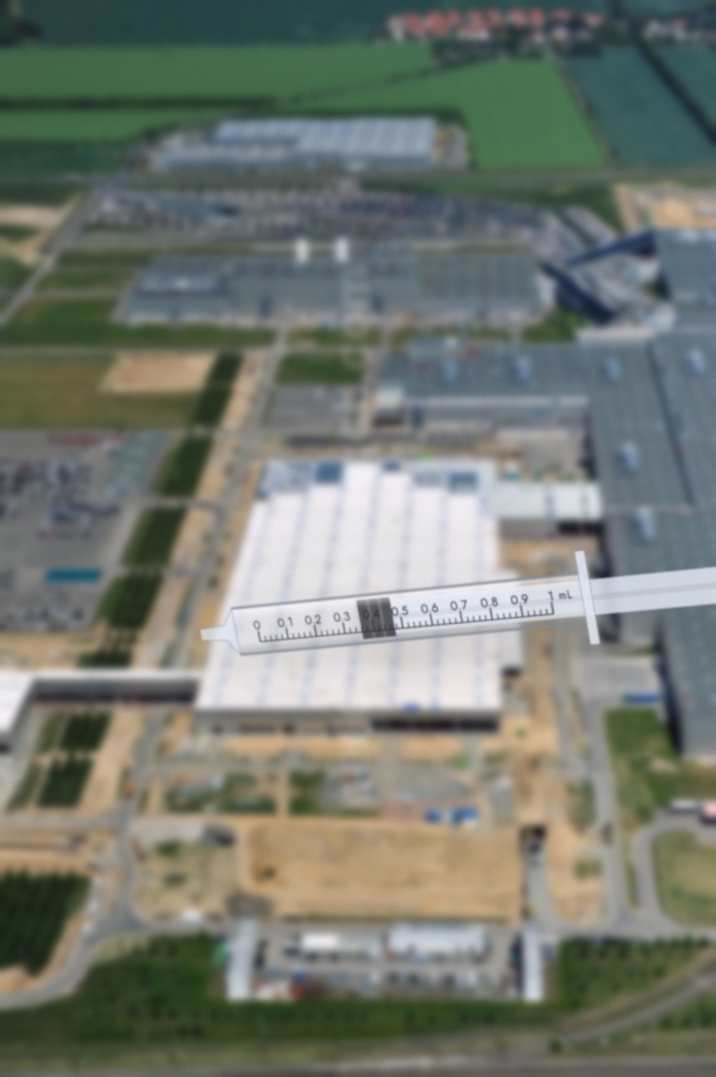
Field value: 0.36 mL
